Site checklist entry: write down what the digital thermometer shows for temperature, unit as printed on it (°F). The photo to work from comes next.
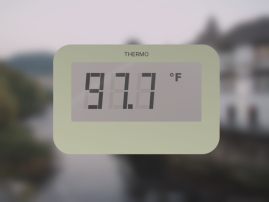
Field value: 97.7 °F
